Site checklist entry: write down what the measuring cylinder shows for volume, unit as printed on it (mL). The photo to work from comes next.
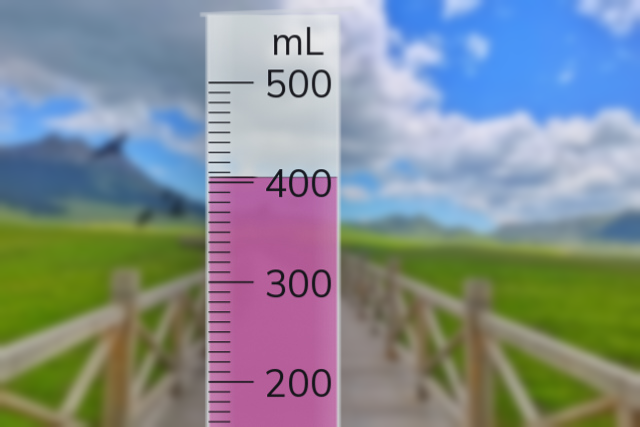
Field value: 405 mL
